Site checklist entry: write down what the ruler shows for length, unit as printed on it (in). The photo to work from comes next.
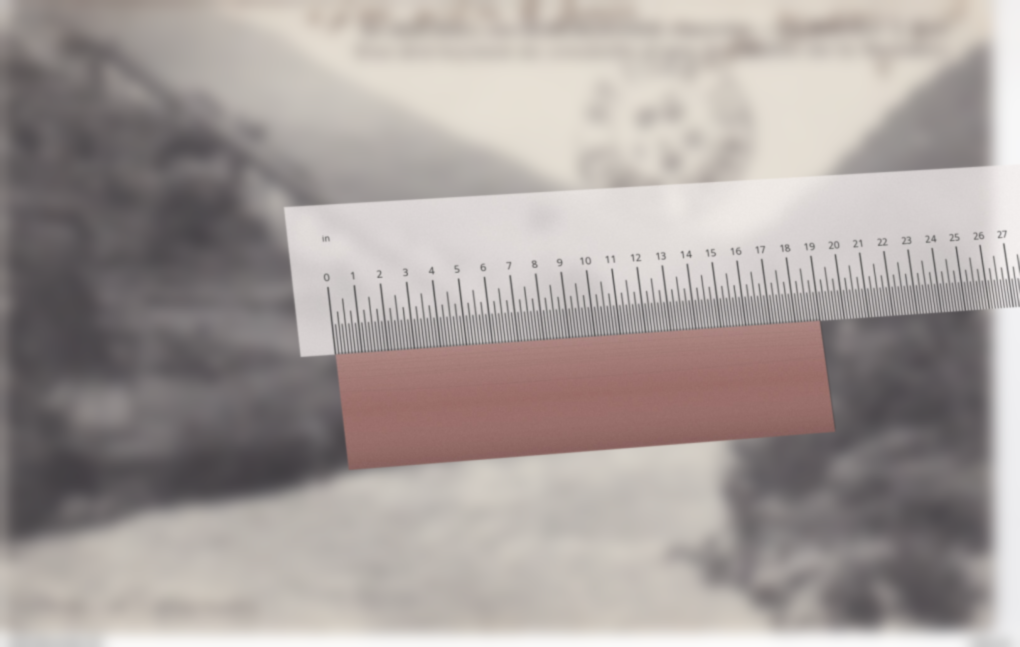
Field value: 19 in
